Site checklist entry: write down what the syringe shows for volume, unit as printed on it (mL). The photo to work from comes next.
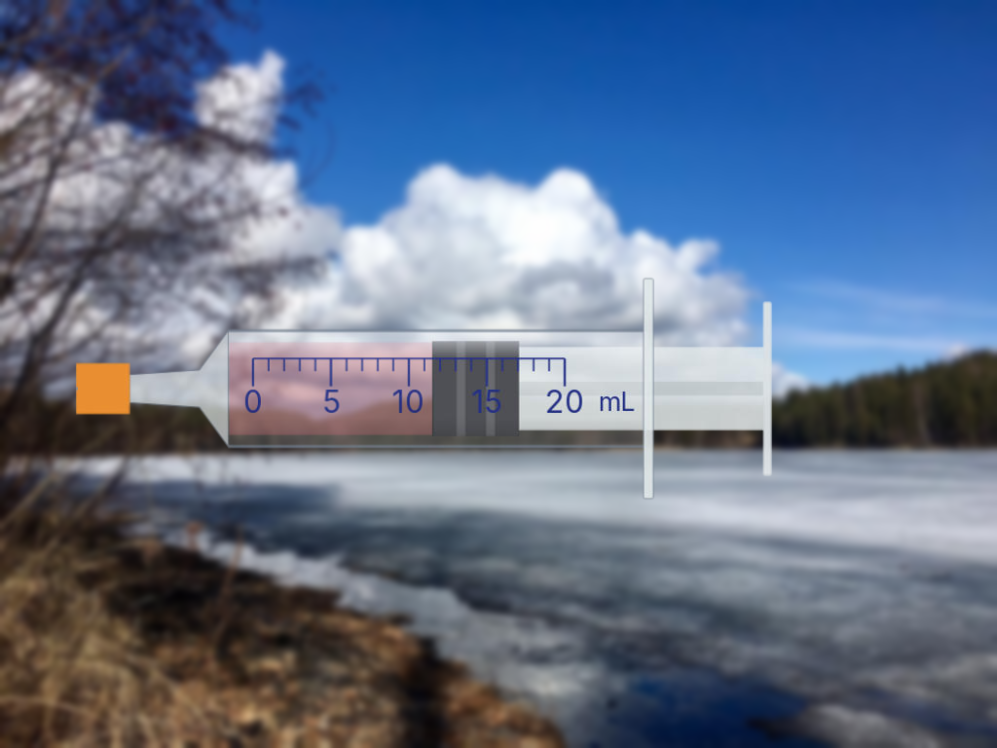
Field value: 11.5 mL
